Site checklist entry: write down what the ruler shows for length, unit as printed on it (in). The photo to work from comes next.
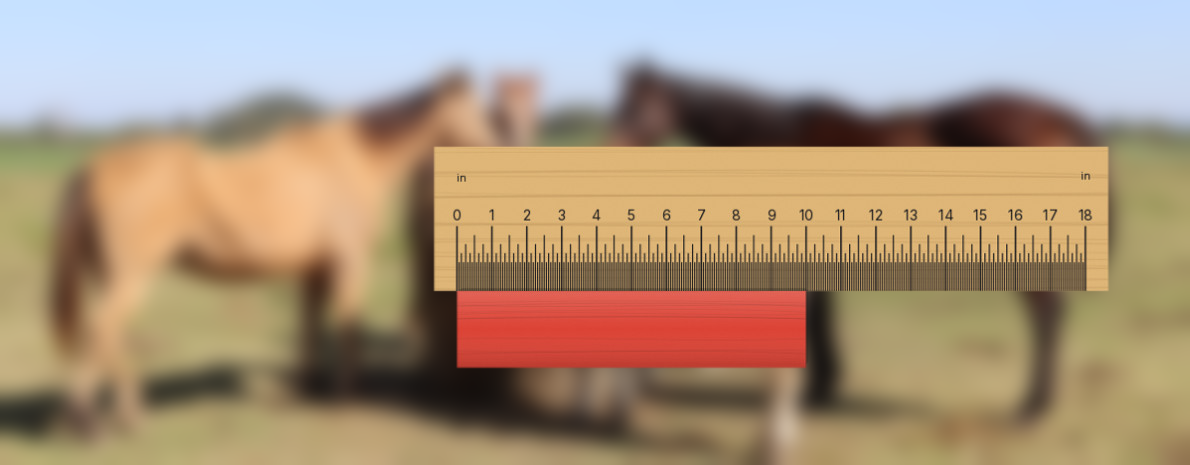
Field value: 10 in
